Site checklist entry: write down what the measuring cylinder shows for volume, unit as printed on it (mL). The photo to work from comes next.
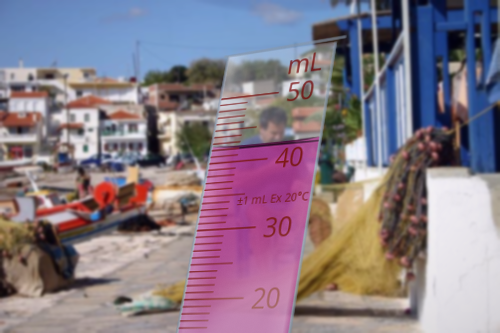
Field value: 42 mL
